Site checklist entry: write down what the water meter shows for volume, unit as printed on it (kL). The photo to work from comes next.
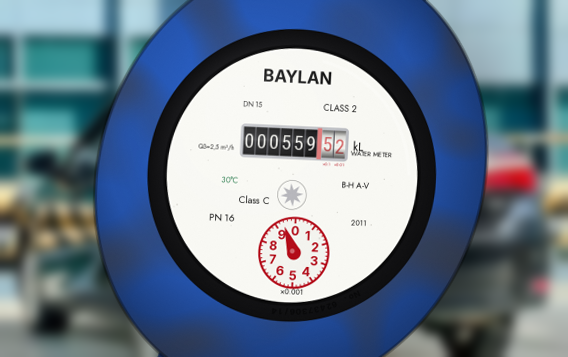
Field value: 559.519 kL
